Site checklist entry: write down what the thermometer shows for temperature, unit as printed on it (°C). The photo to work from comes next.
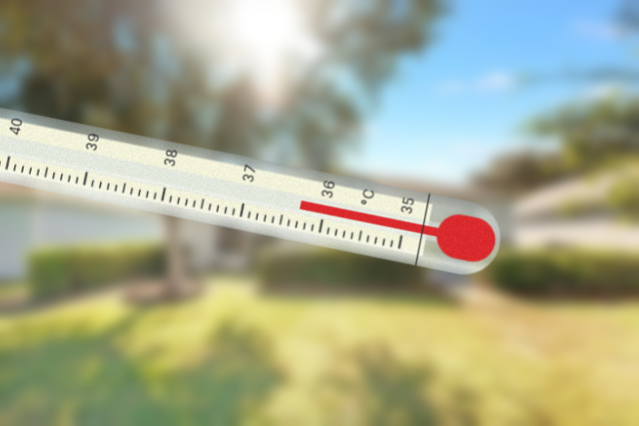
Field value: 36.3 °C
